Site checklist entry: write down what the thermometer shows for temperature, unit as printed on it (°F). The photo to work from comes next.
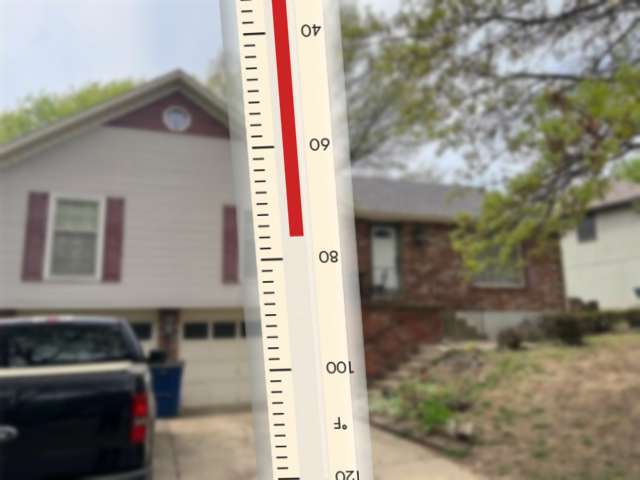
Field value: 76 °F
